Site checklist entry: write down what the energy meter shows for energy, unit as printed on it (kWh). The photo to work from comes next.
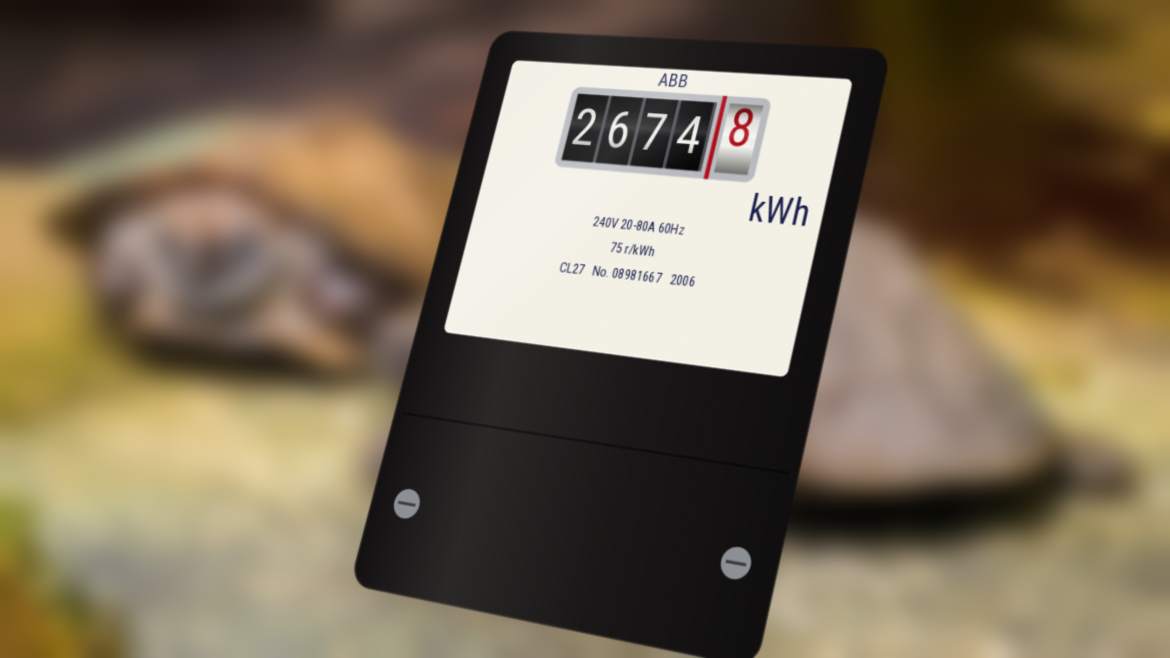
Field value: 2674.8 kWh
